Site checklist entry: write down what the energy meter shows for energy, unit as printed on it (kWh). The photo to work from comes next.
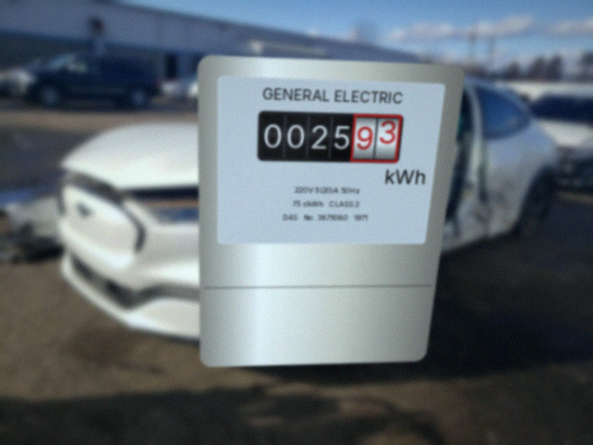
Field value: 25.93 kWh
